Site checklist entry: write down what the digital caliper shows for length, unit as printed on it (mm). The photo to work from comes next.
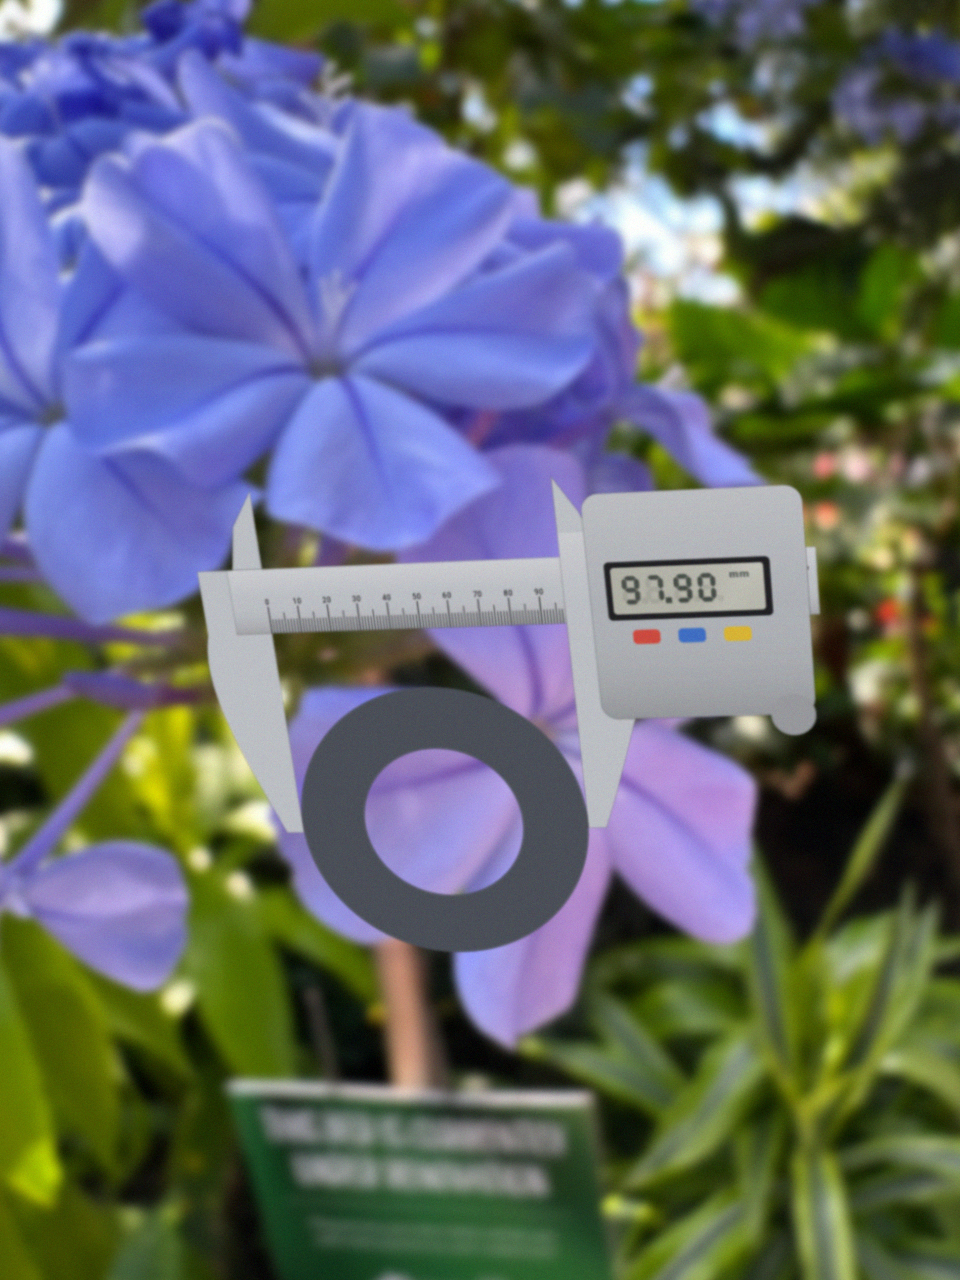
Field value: 97.90 mm
